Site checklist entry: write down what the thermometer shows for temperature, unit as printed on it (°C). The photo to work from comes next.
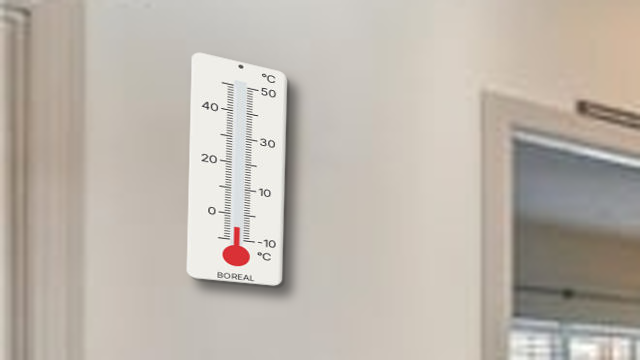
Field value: -5 °C
